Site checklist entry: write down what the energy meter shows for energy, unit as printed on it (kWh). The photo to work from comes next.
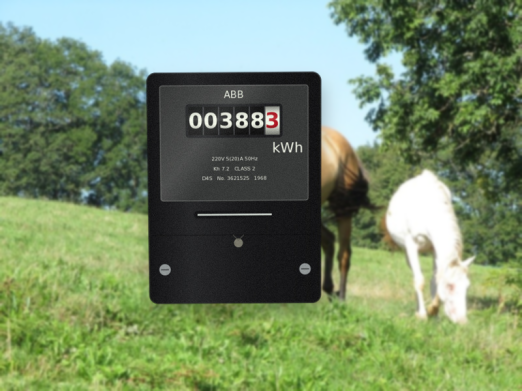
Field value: 388.3 kWh
